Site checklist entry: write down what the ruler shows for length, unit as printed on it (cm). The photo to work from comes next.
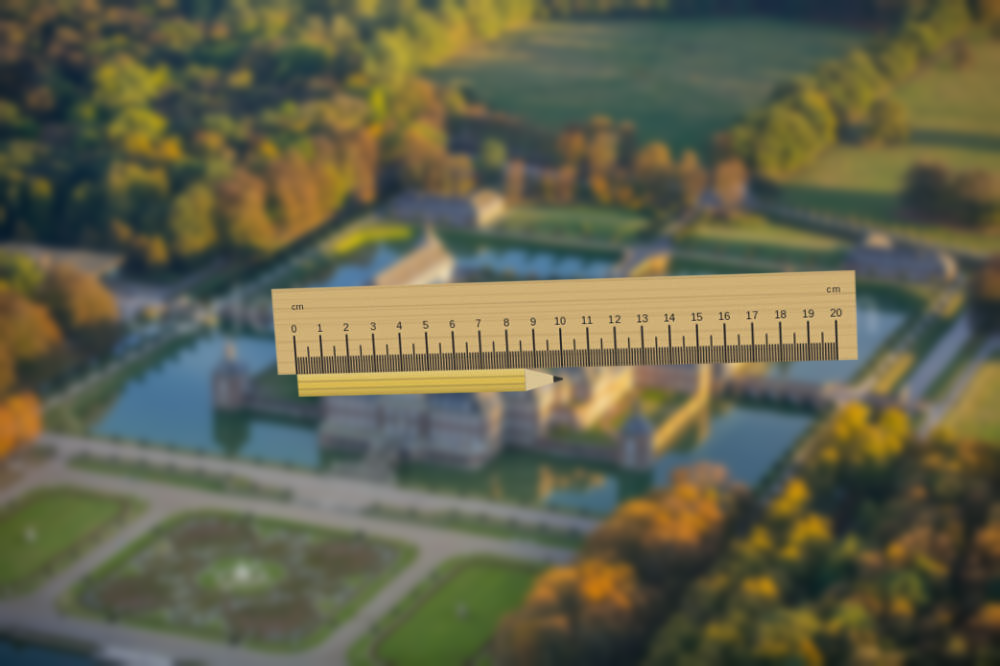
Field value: 10 cm
